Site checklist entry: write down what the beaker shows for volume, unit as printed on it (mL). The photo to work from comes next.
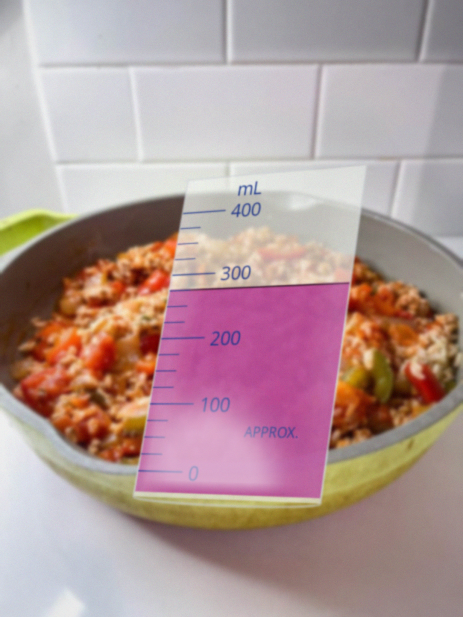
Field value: 275 mL
